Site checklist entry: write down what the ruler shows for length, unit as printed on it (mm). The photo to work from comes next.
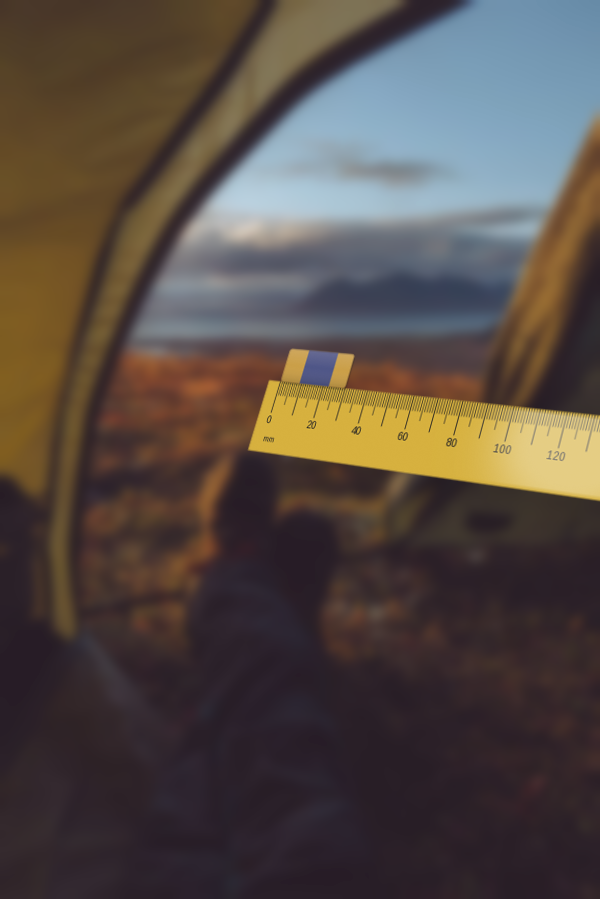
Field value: 30 mm
